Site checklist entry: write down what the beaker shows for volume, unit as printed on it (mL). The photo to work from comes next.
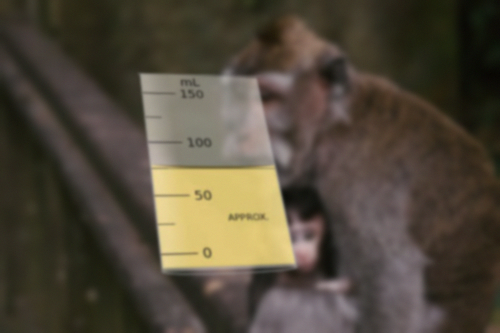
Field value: 75 mL
